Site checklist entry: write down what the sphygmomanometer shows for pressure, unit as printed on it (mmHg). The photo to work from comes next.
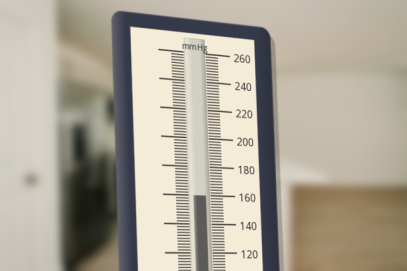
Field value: 160 mmHg
